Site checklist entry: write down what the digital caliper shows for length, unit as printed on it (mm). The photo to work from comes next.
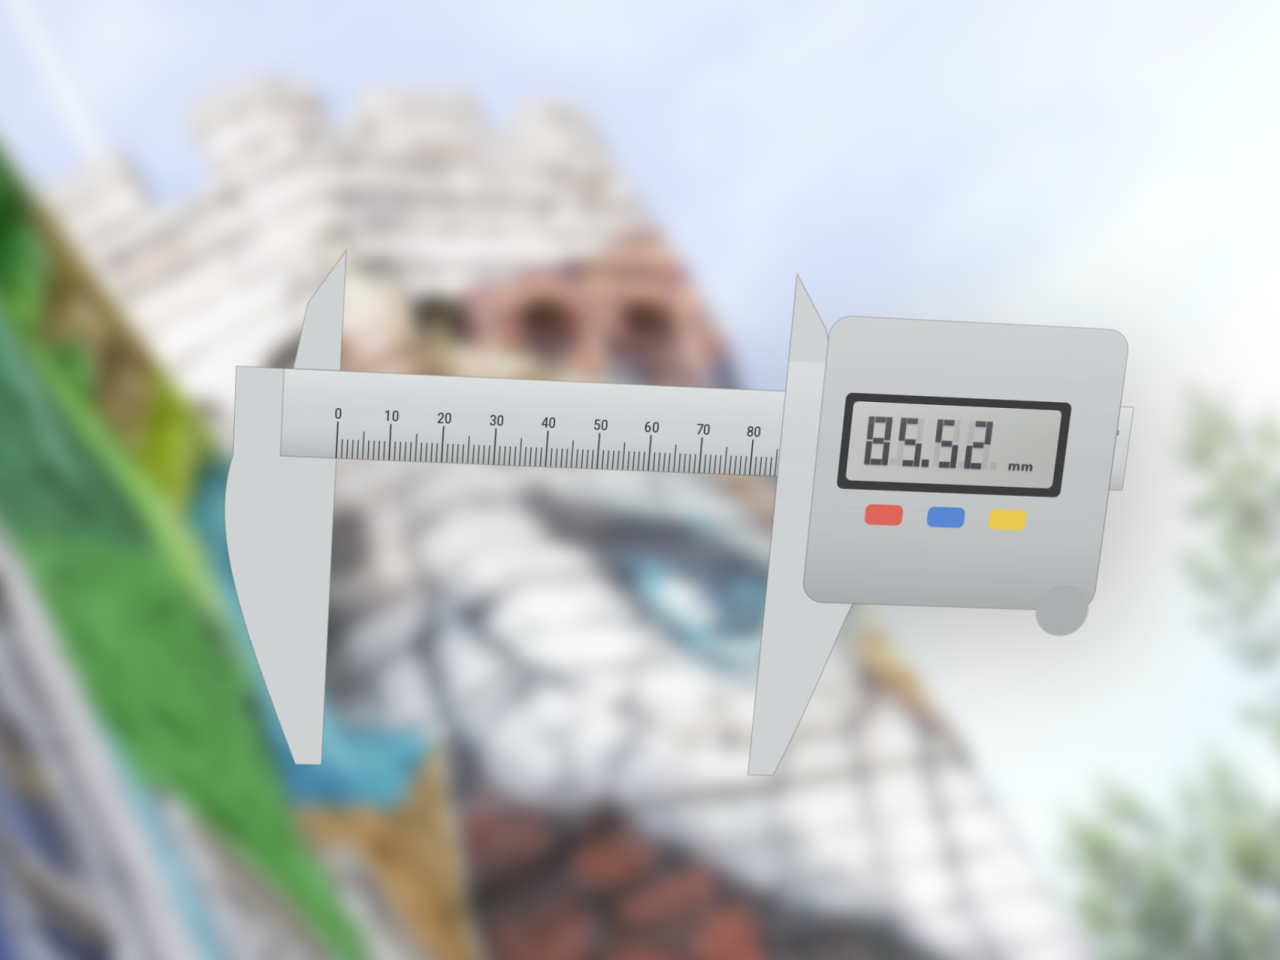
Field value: 85.52 mm
